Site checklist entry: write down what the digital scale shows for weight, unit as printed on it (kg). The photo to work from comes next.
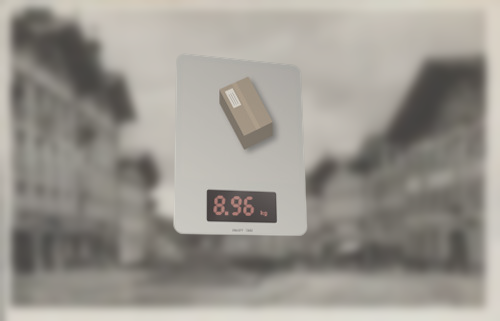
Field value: 8.96 kg
